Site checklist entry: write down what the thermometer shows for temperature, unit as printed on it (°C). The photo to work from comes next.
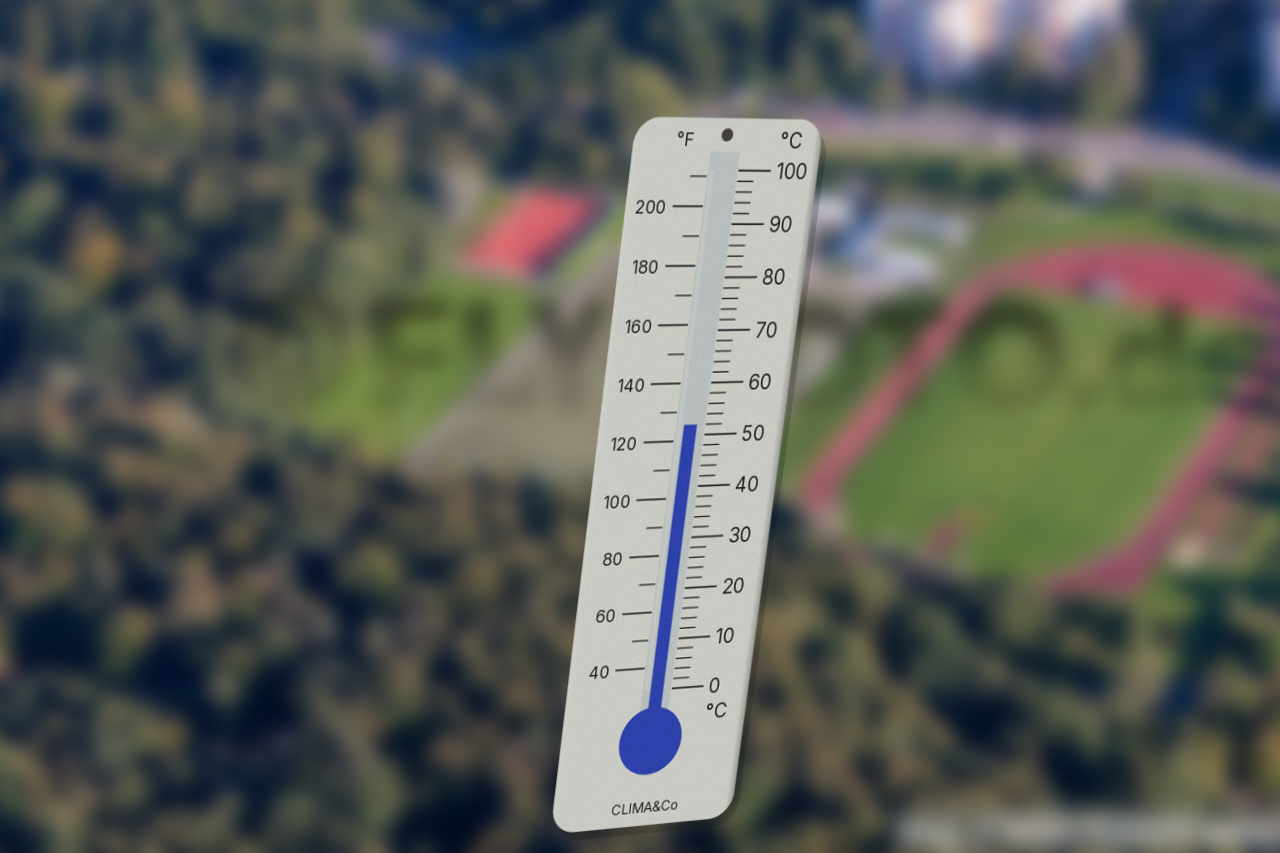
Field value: 52 °C
